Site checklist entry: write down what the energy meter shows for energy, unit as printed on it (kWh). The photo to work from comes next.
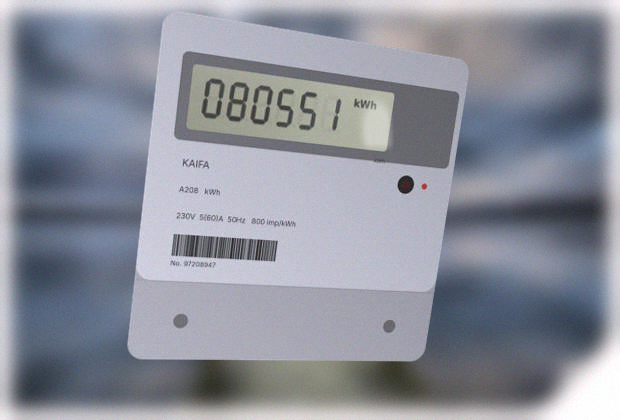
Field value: 80551 kWh
